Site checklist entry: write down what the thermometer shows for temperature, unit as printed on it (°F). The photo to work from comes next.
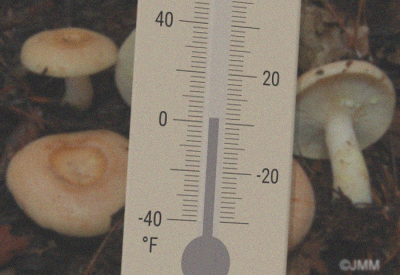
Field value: 2 °F
